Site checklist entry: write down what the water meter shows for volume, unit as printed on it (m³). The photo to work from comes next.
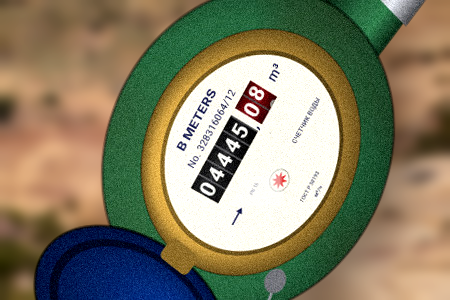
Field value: 4445.08 m³
